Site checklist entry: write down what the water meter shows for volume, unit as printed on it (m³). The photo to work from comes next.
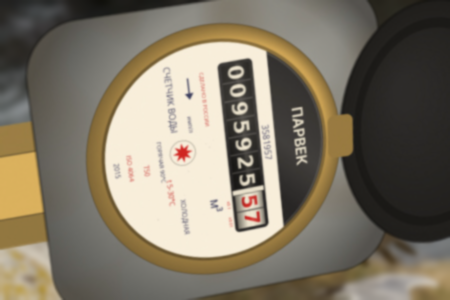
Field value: 95925.57 m³
